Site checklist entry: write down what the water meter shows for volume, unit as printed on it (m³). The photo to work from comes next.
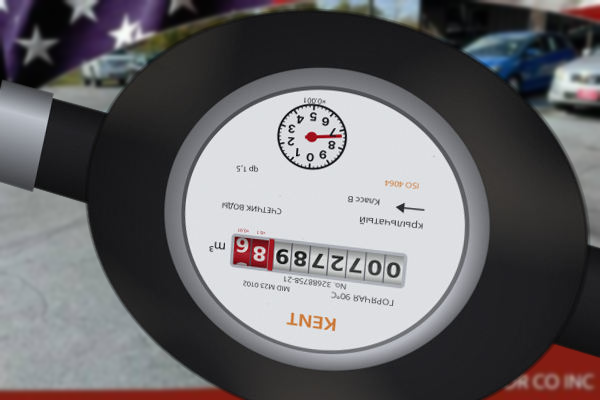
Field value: 72789.857 m³
